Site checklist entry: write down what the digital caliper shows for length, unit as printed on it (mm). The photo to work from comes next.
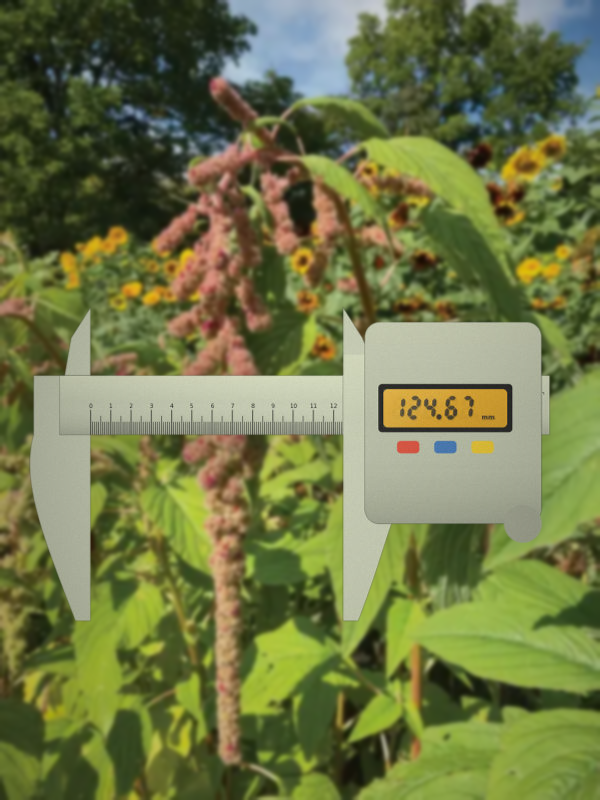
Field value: 124.67 mm
